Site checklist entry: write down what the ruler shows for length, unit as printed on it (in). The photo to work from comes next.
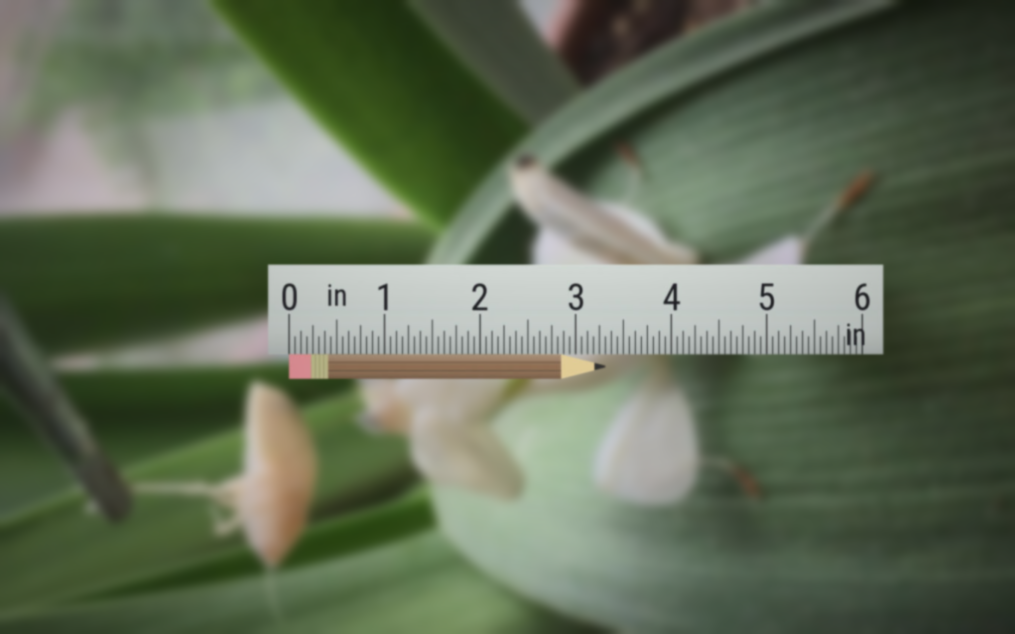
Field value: 3.3125 in
